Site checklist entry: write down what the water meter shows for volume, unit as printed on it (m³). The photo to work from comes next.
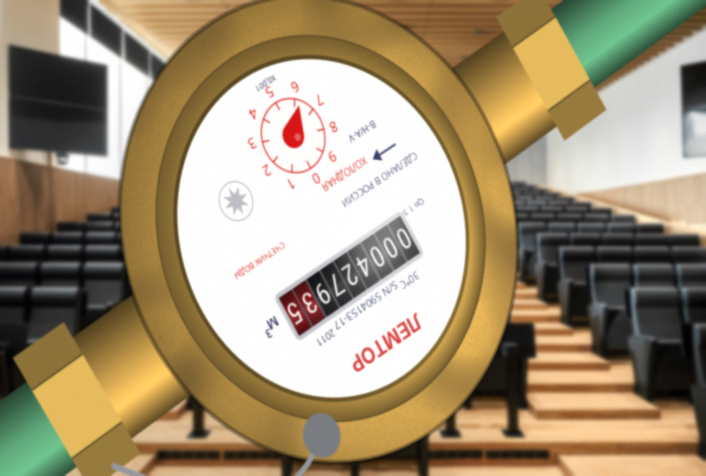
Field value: 4279.356 m³
